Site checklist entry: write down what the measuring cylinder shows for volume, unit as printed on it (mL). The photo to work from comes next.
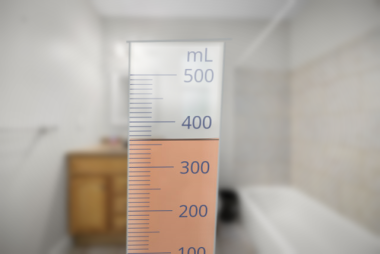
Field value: 360 mL
